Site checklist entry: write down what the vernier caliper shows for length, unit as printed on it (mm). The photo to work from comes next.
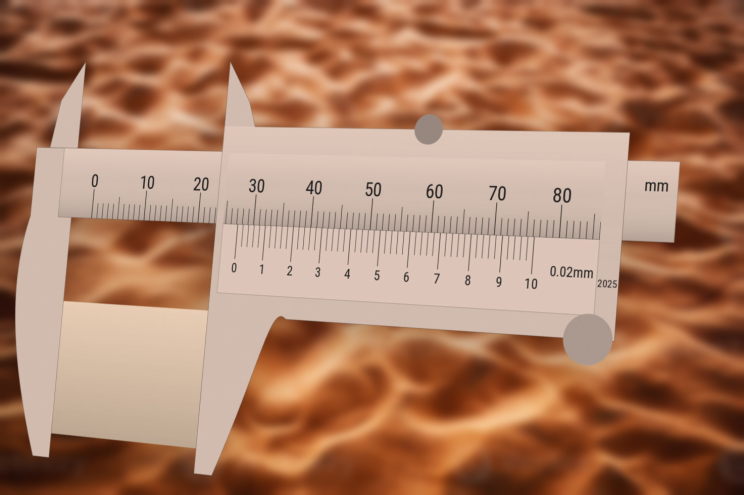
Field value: 27.2 mm
